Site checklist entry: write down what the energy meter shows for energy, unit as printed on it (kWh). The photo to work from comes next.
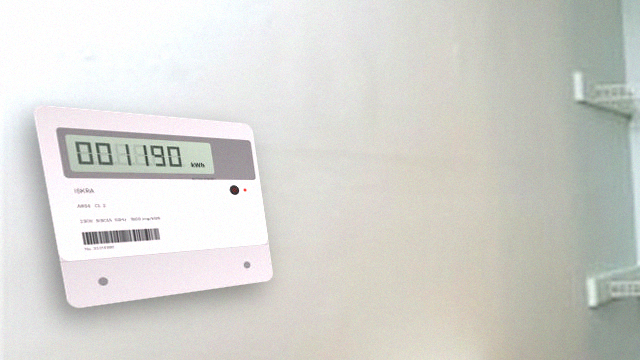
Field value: 1190 kWh
